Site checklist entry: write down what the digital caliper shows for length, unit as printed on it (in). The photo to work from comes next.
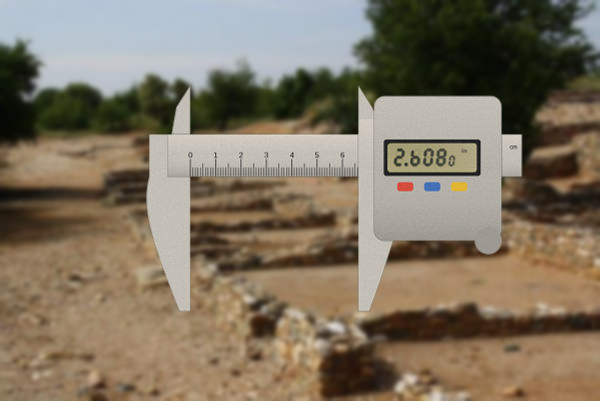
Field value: 2.6080 in
